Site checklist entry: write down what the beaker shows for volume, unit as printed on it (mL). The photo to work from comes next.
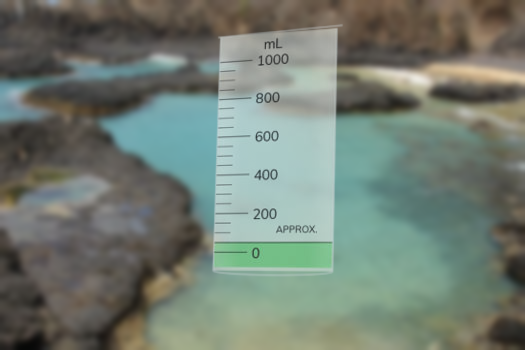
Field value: 50 mL
